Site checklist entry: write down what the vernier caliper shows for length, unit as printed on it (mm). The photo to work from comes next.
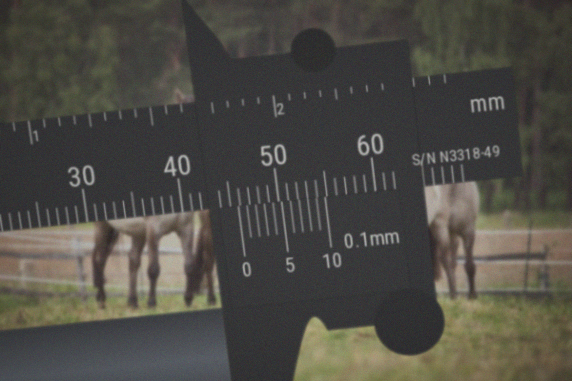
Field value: 45.8 mm
